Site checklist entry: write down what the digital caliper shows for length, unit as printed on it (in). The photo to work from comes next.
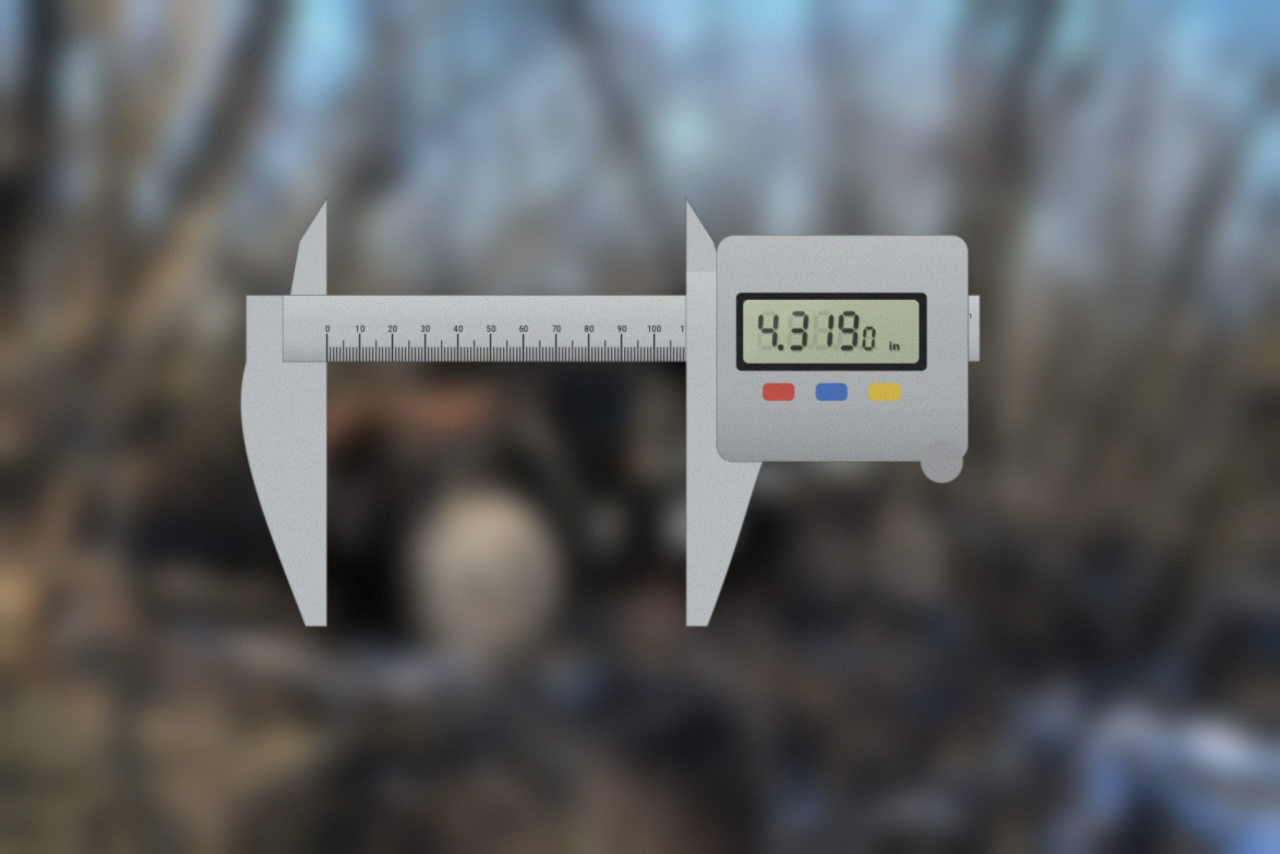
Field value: 4.3190 in
